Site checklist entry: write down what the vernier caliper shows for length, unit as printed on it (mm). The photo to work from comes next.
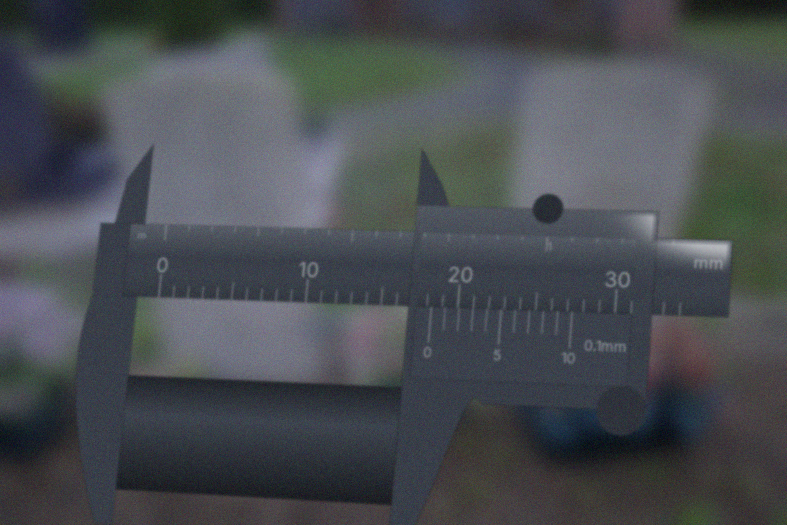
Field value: 18.3 mm
